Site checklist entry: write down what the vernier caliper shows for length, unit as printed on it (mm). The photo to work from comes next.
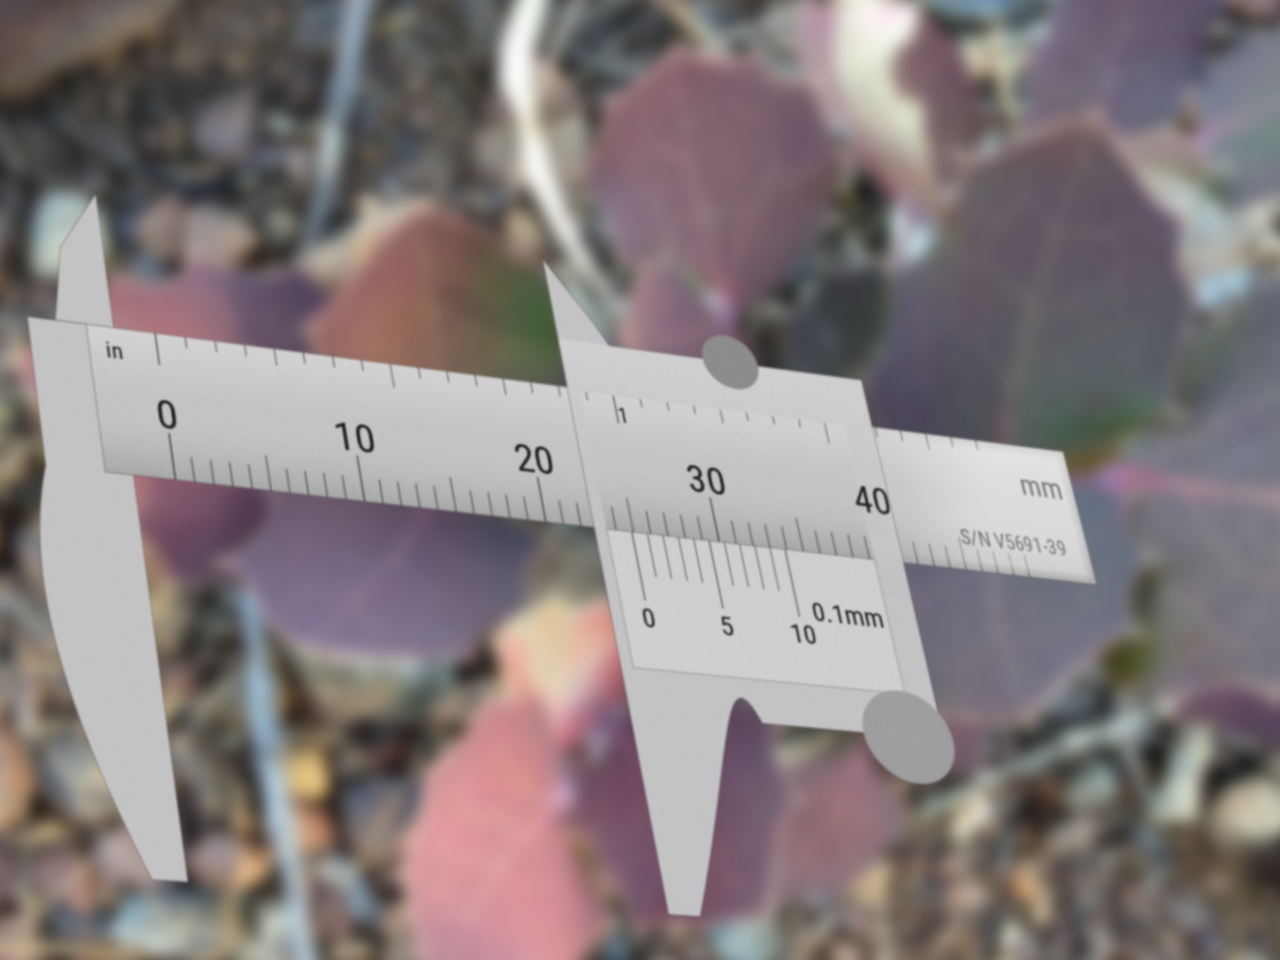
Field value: 24.9 mm
